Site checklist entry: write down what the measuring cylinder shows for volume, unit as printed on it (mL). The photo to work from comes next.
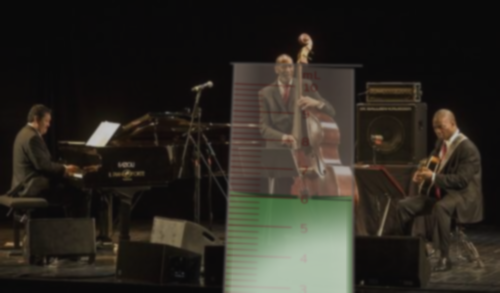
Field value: 6 mL
